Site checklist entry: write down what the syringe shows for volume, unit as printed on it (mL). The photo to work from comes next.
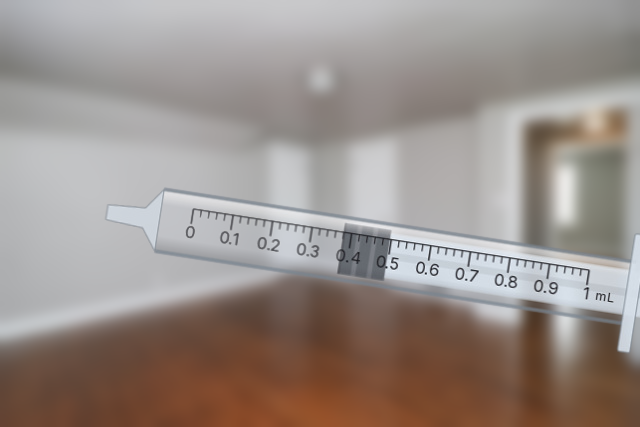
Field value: 0.38 mL
